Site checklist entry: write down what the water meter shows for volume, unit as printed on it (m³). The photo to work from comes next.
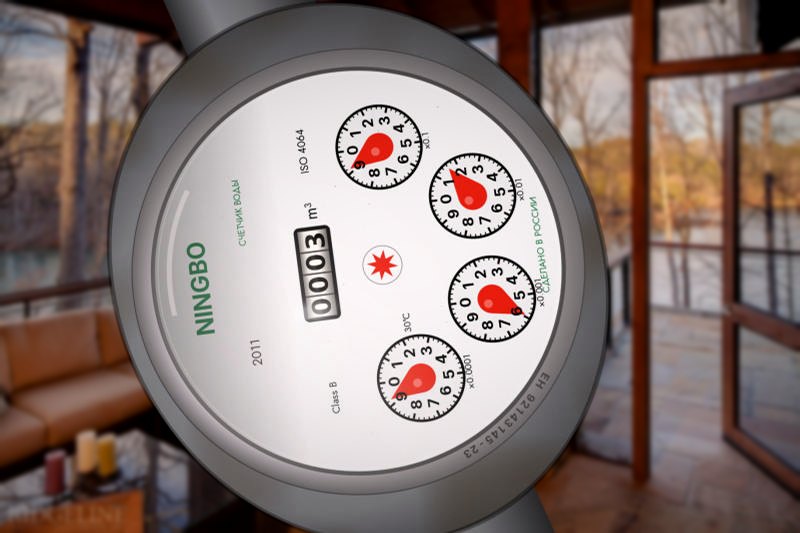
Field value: 2.9159 m³
